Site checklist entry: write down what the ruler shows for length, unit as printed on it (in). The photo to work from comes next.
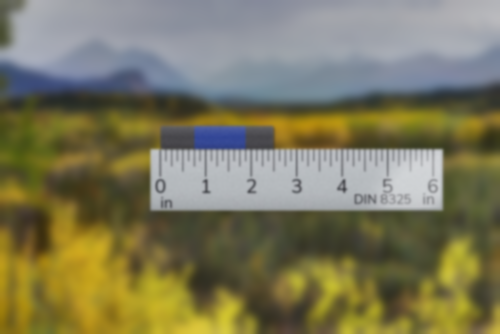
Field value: 2.5 in
